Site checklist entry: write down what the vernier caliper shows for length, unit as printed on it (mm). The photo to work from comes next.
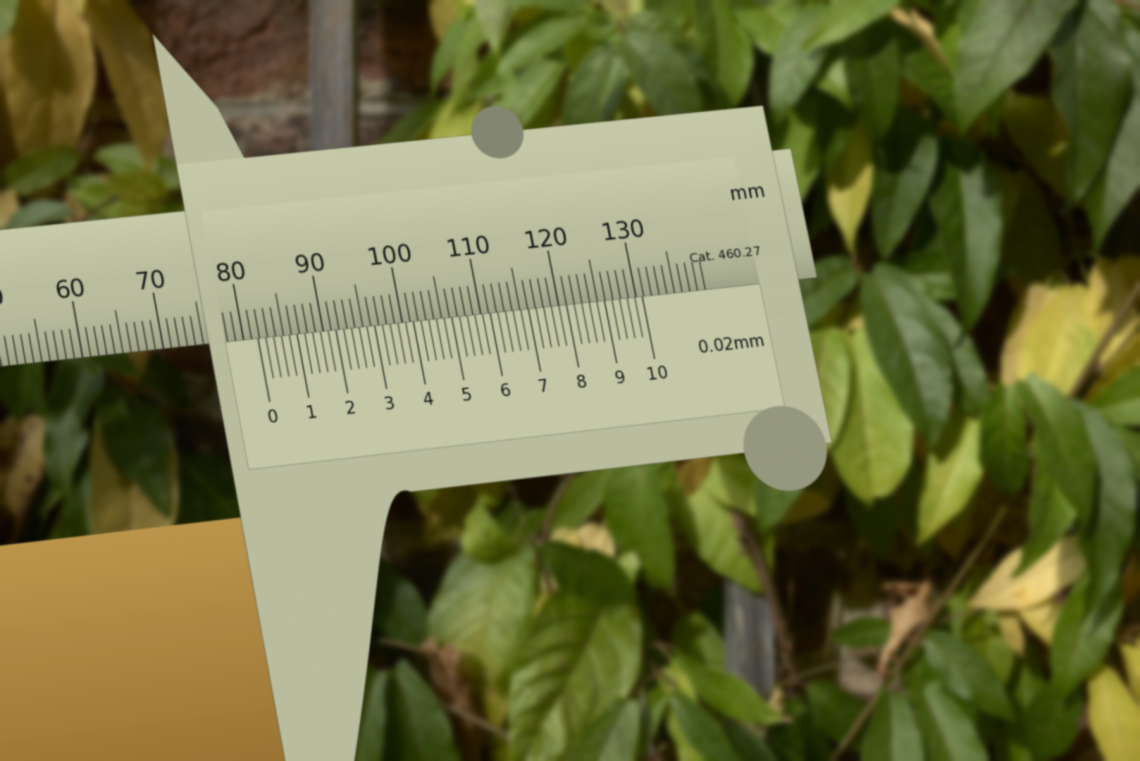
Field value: 81.8 mm
